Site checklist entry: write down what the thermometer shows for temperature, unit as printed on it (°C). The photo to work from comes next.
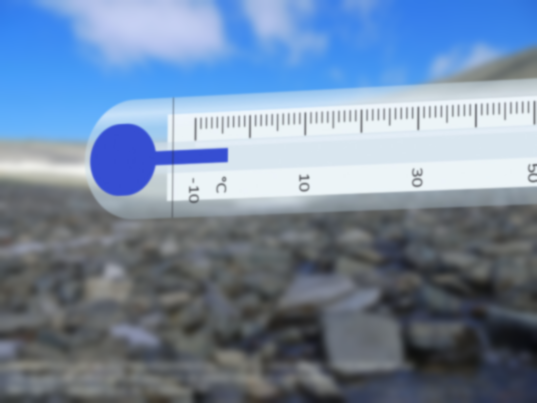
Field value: -4 °C
